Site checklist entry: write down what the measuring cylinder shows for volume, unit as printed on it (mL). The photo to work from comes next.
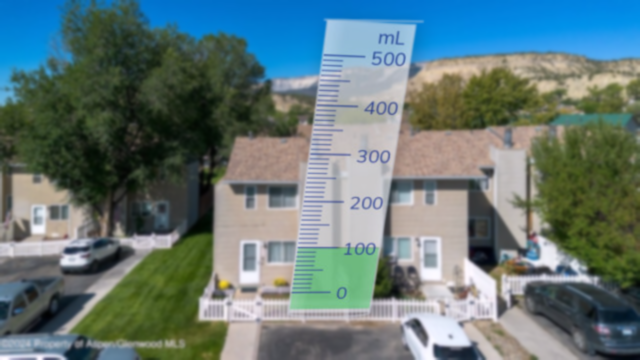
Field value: 100 mL
